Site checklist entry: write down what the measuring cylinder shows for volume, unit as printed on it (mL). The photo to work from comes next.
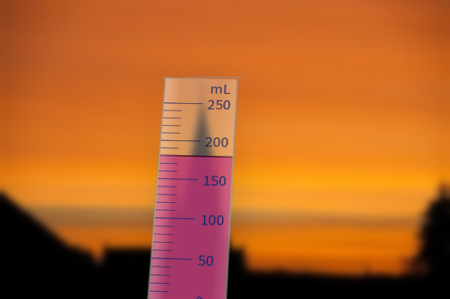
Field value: 180 mL
